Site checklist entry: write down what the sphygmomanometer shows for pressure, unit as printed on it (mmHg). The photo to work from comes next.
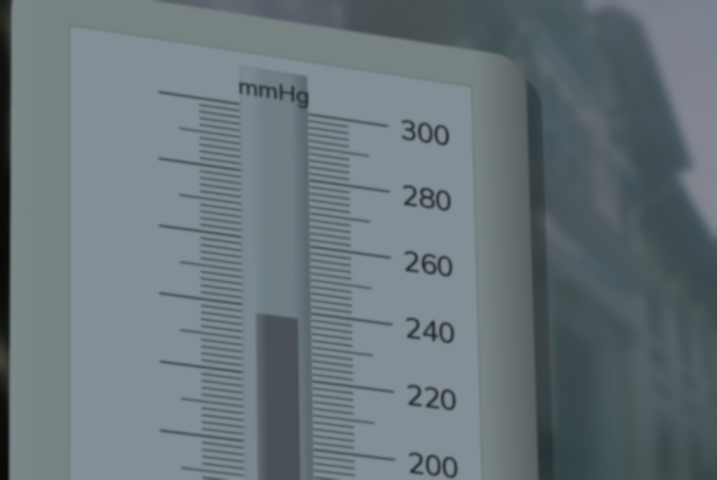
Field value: 238 mmHg
